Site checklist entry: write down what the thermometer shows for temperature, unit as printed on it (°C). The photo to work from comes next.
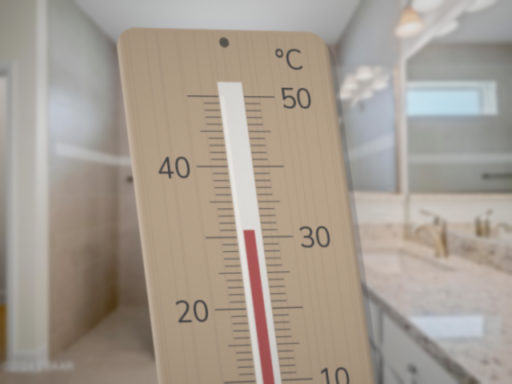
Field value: 31 °C
